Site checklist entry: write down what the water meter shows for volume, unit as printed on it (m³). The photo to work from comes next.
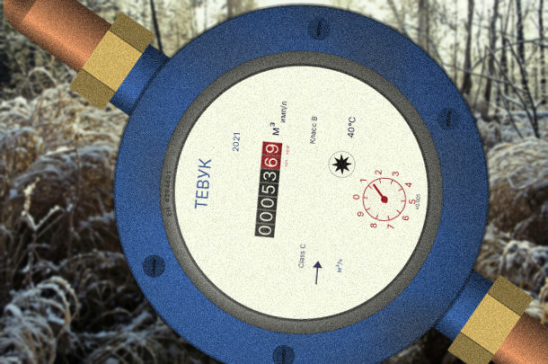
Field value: 53.691 m³
